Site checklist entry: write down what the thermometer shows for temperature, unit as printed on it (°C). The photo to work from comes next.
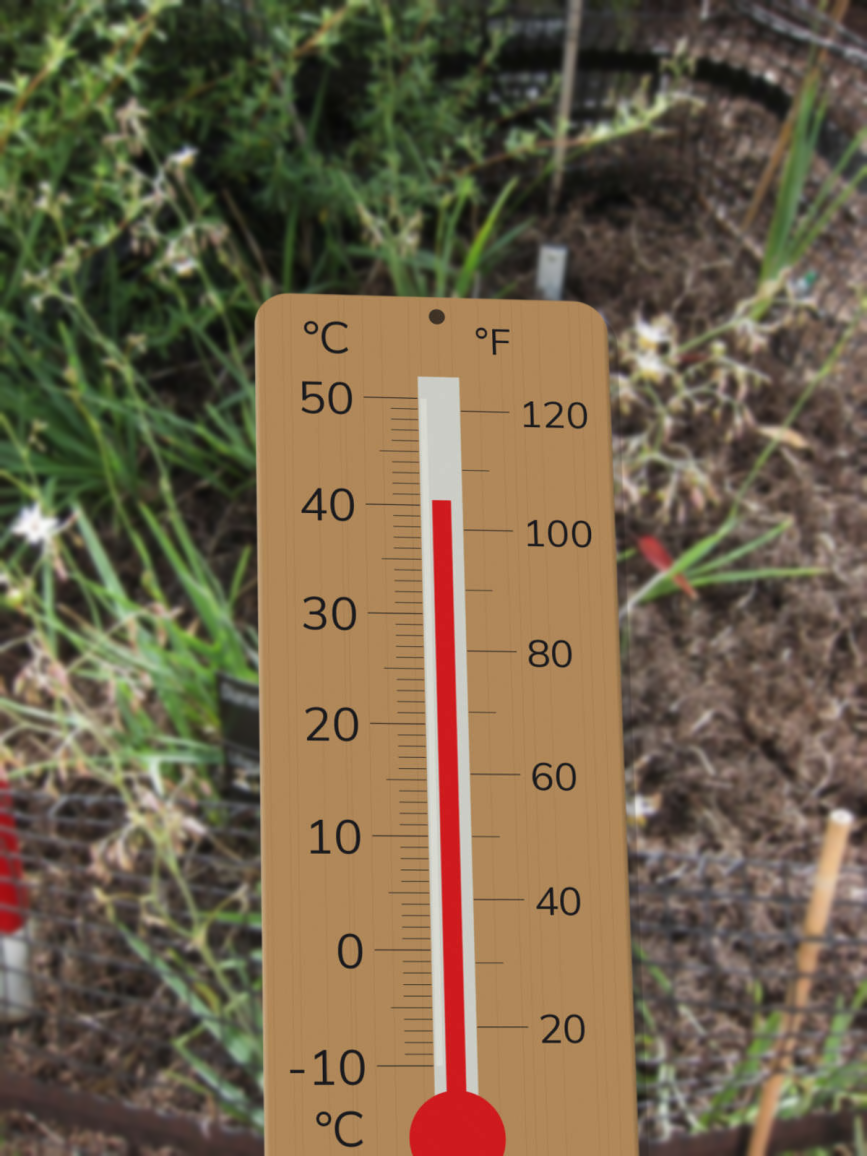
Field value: 40.5 °C
